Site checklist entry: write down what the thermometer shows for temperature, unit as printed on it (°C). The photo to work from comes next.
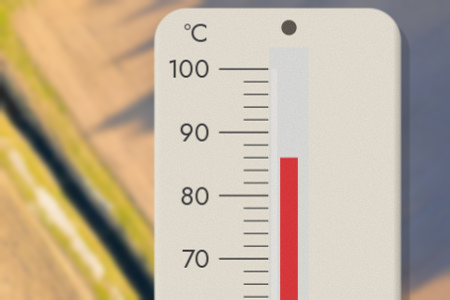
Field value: 86 °C
